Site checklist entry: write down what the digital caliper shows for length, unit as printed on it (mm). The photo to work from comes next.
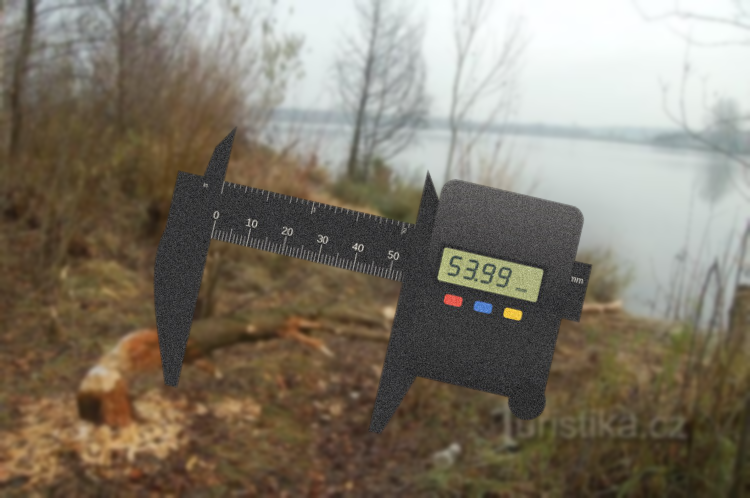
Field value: 53.99 mm
